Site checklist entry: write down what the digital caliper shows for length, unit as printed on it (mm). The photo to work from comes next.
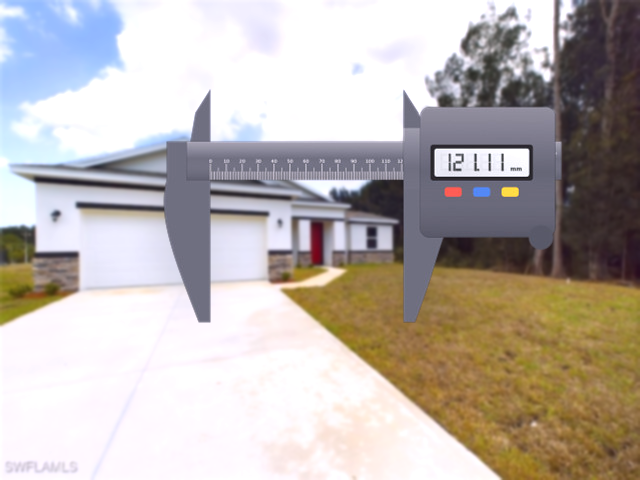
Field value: 121.11 mm
